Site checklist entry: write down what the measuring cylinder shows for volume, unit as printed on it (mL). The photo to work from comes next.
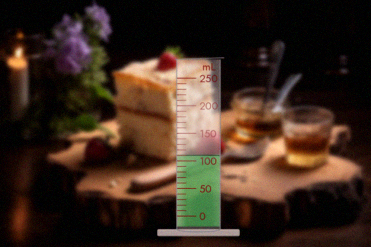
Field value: 110 mL
